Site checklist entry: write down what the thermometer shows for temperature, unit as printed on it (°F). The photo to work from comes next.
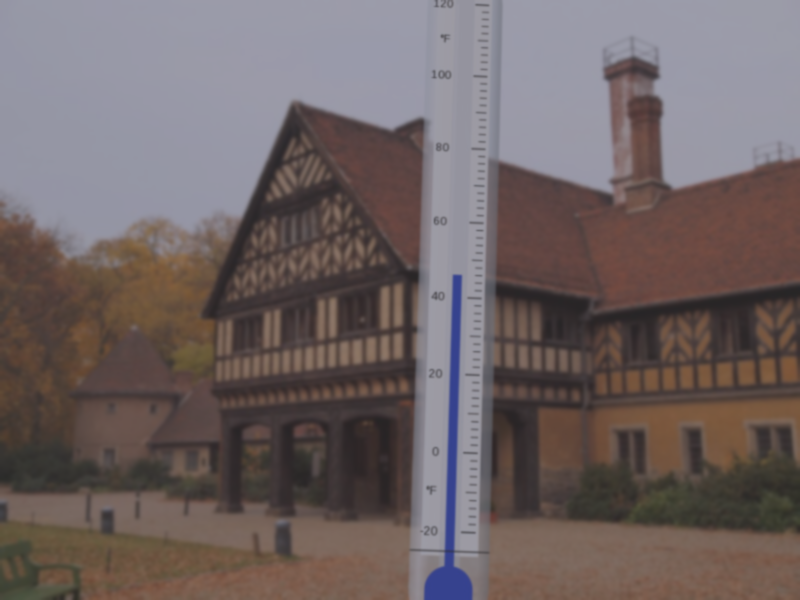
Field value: 46 °F
